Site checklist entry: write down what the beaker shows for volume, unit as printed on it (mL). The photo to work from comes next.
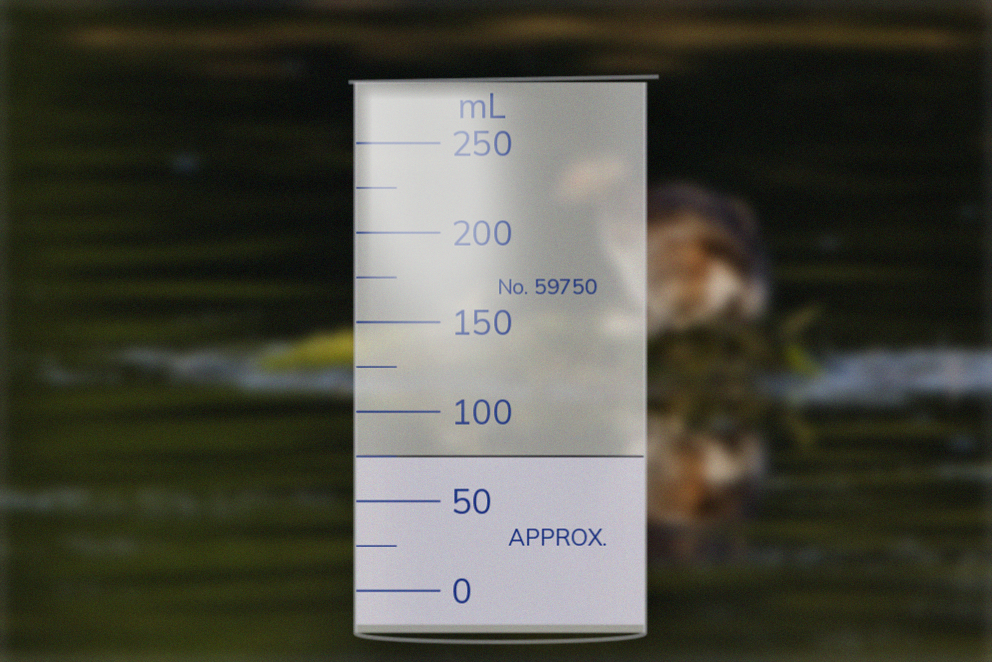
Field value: 75 mL
